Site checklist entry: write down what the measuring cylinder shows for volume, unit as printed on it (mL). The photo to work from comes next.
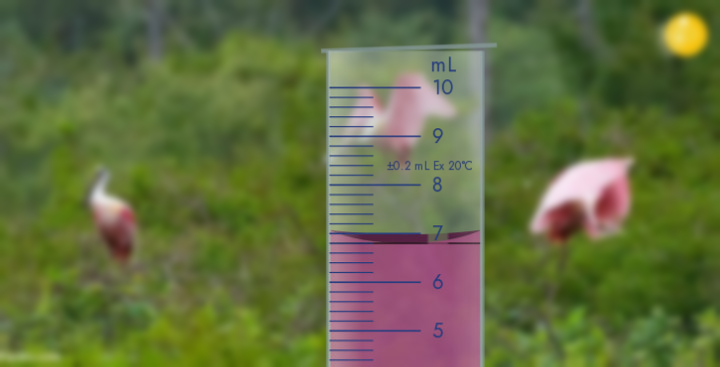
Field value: 6.8 mL
